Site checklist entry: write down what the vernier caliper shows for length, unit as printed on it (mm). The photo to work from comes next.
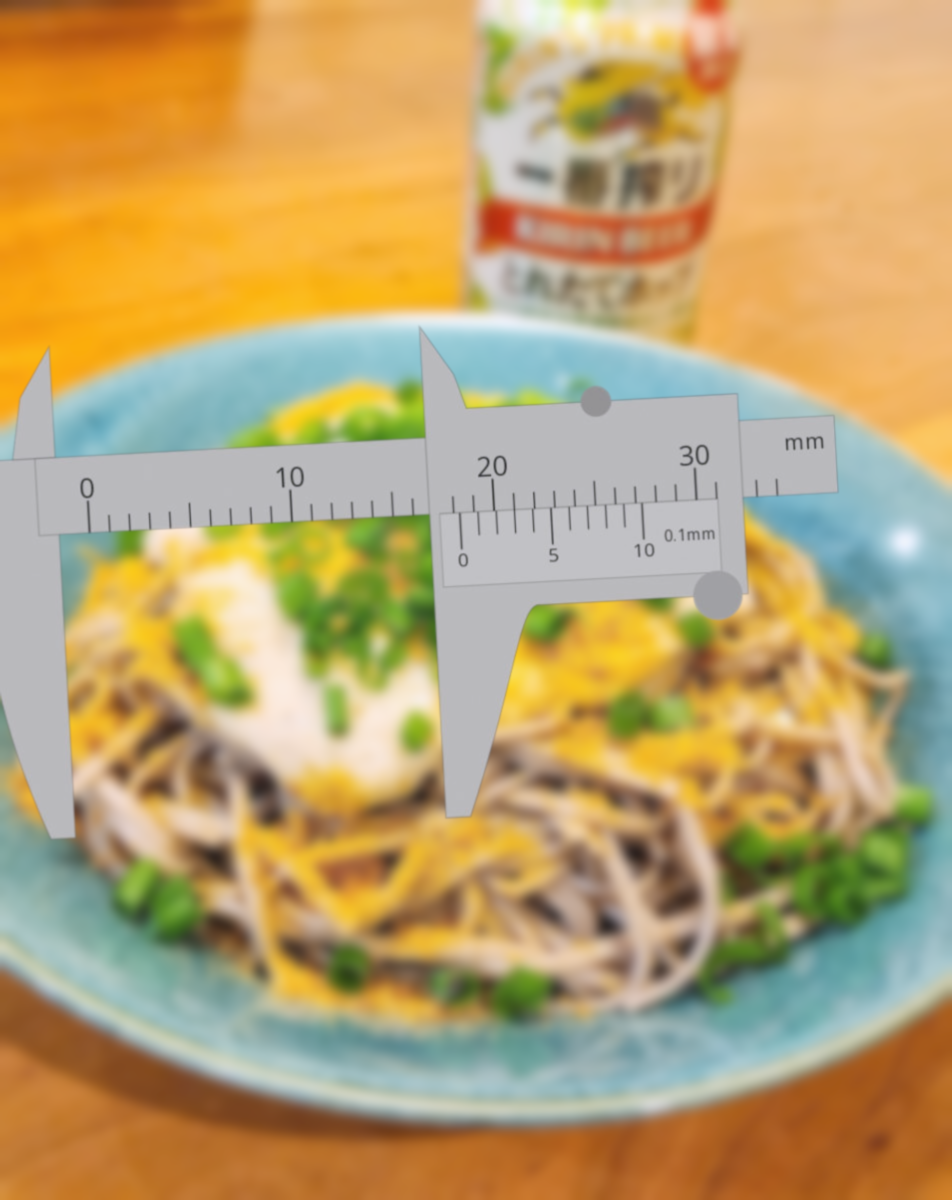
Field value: 18.3 mm
